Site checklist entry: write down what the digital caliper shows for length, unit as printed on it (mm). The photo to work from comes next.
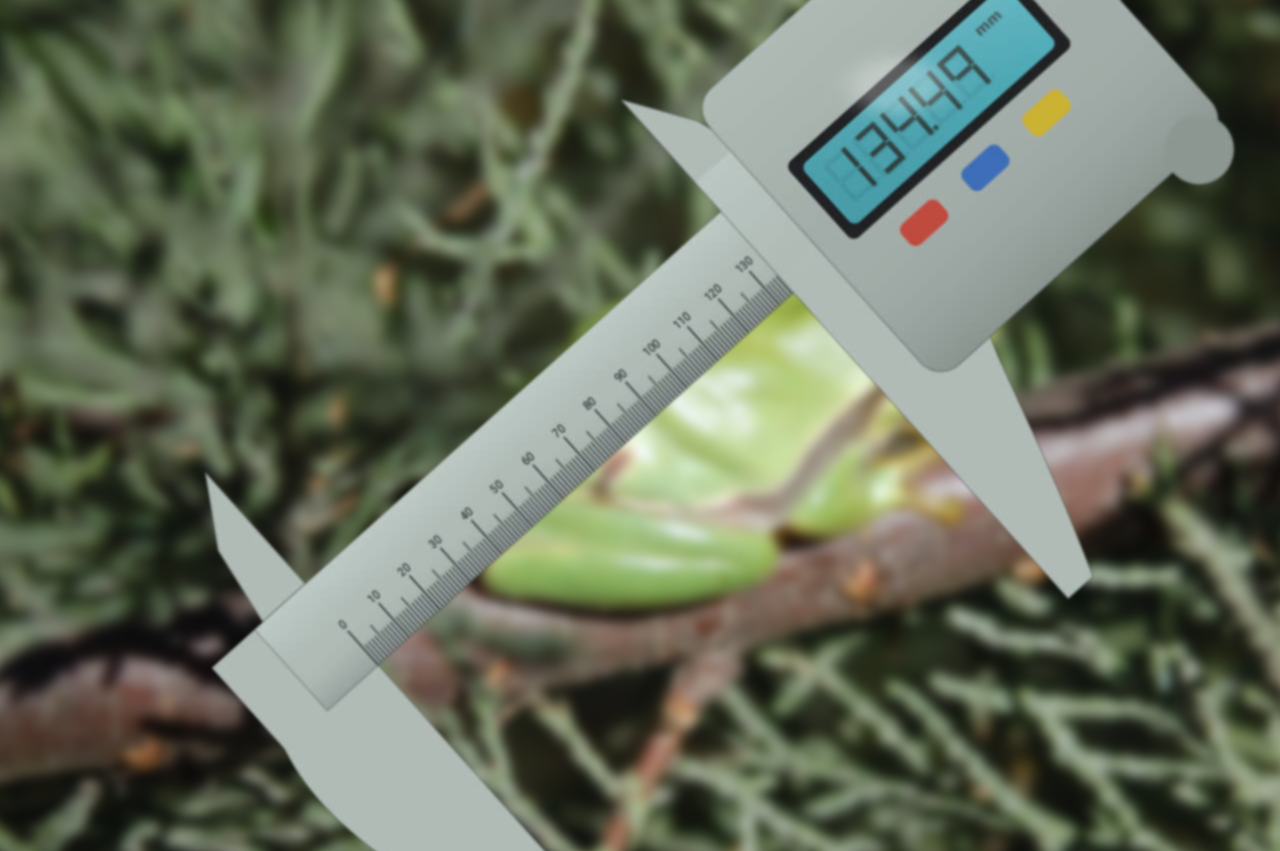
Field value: 134.49 mm
